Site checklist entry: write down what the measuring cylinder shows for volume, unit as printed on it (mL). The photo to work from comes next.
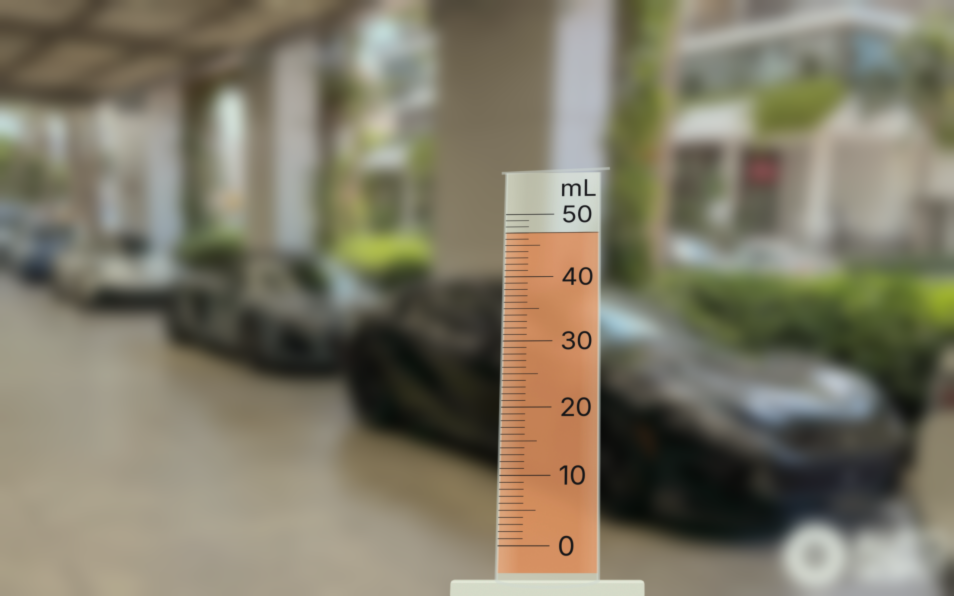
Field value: 47 mL
